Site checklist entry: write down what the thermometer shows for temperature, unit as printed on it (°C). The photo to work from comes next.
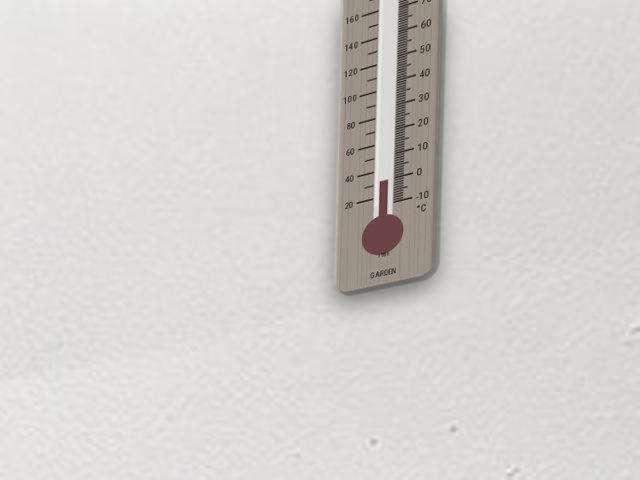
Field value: 0 °C
